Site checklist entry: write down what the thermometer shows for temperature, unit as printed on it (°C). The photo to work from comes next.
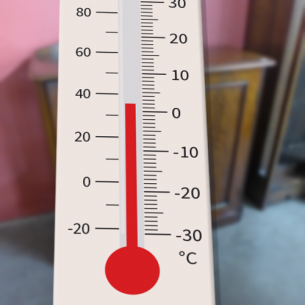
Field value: 2 °C
